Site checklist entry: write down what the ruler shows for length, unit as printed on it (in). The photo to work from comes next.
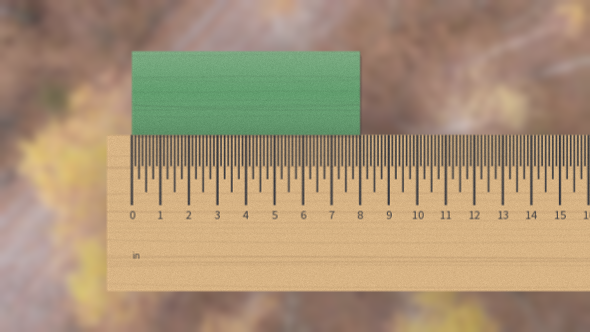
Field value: 8 in
